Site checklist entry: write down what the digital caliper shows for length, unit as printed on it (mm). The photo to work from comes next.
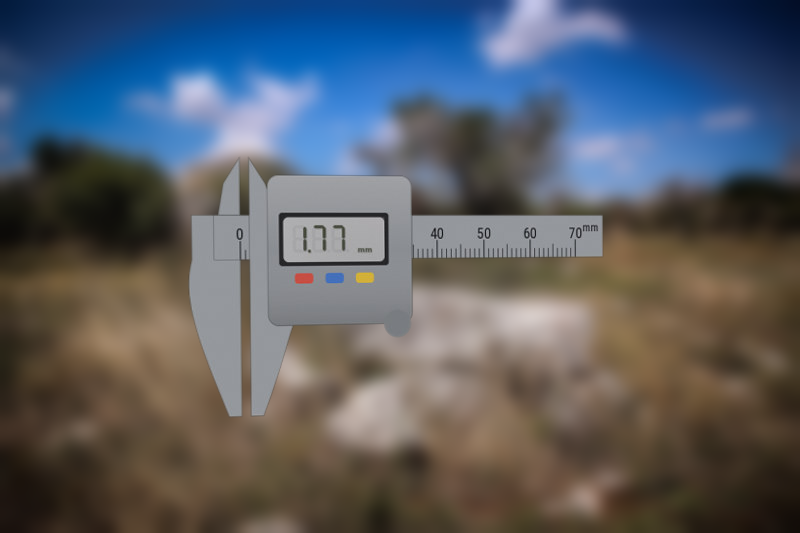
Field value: 1.77 mm
